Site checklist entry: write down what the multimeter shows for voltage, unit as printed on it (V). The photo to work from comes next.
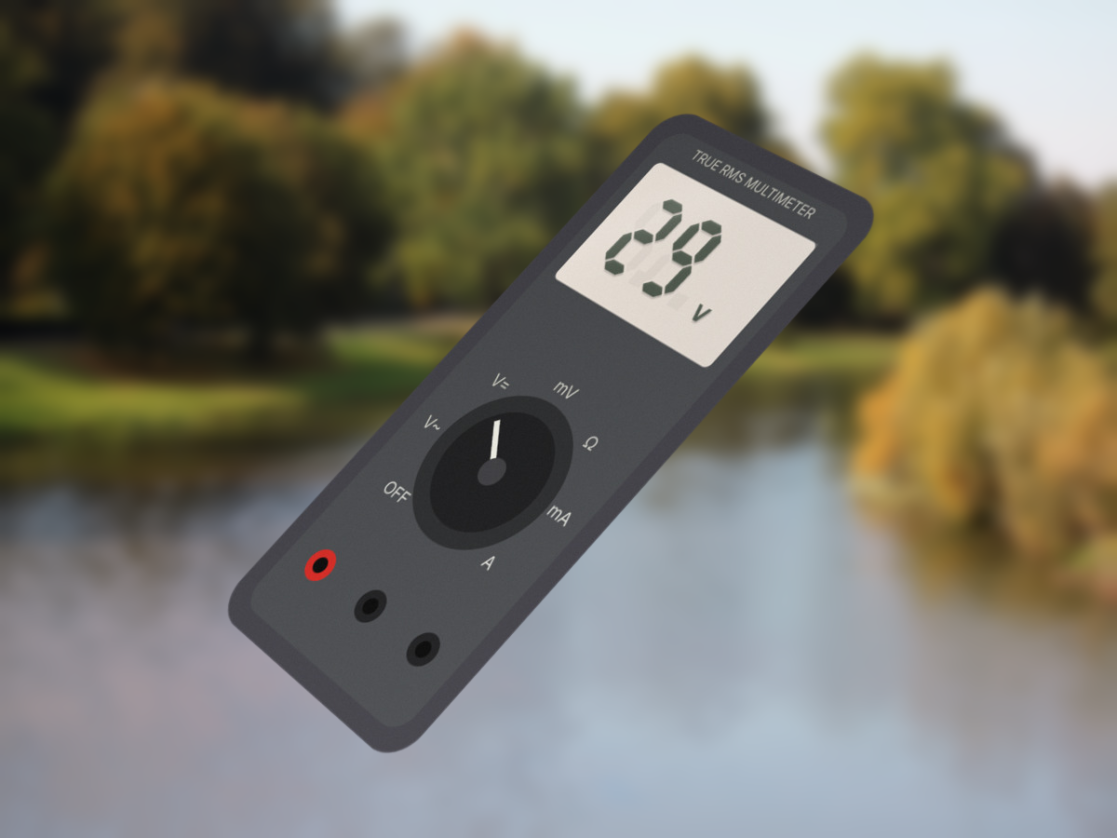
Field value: 29 V
